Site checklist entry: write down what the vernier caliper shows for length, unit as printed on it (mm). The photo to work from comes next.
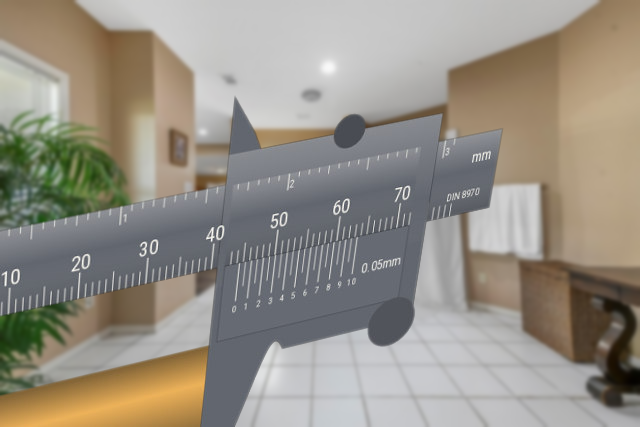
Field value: 44.4 mm
